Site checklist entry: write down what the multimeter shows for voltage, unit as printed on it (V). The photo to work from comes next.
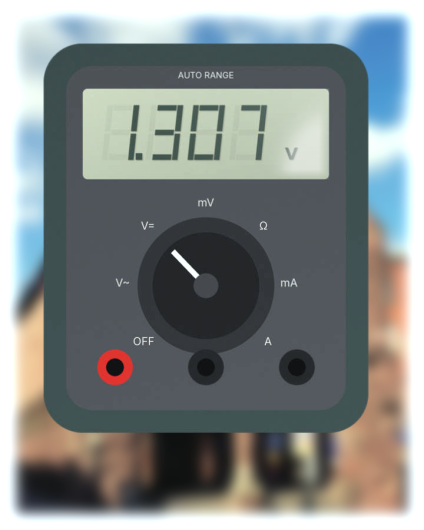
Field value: 1.307 V
